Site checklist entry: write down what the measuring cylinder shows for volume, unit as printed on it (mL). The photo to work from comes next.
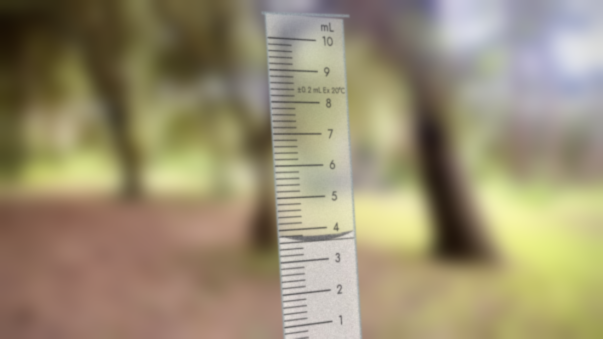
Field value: 3.6 mL
